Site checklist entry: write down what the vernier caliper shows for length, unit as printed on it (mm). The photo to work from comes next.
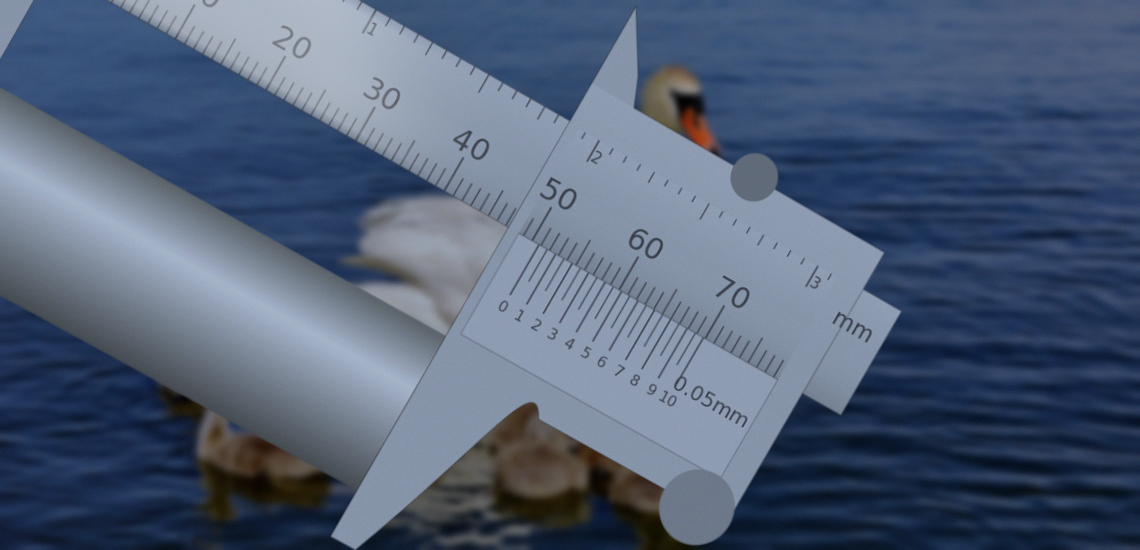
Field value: 50.8 mm
